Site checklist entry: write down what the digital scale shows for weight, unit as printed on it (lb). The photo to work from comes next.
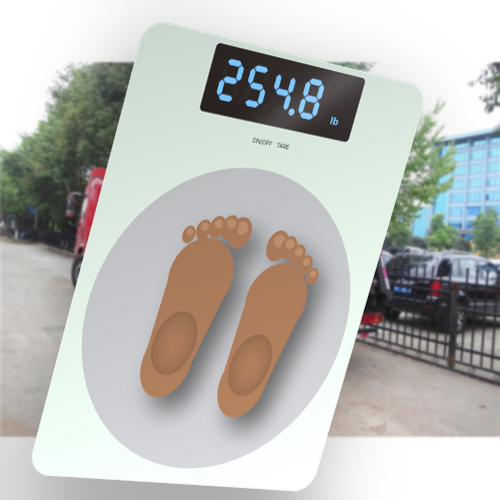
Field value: 254.8 lb
